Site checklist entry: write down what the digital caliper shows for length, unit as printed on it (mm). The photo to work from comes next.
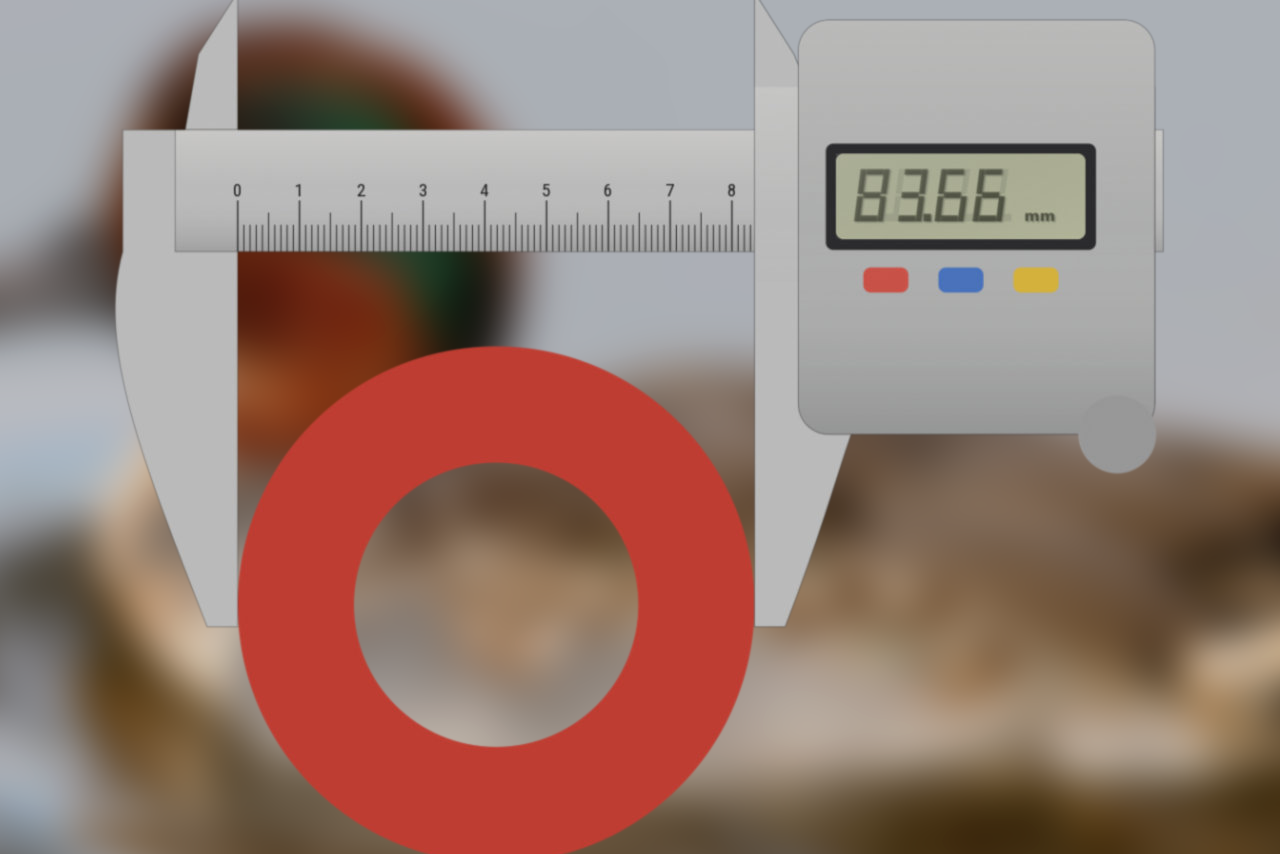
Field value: 83.66 mm
